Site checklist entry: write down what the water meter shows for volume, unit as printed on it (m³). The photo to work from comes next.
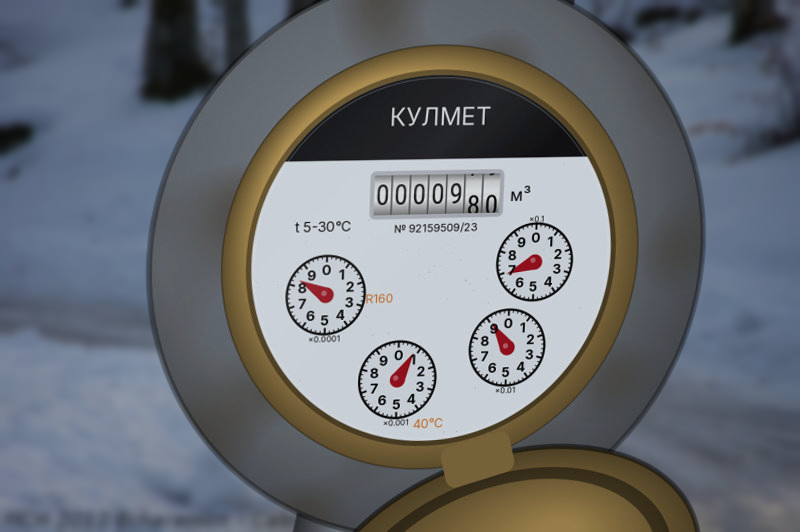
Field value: 979.6908 m³
